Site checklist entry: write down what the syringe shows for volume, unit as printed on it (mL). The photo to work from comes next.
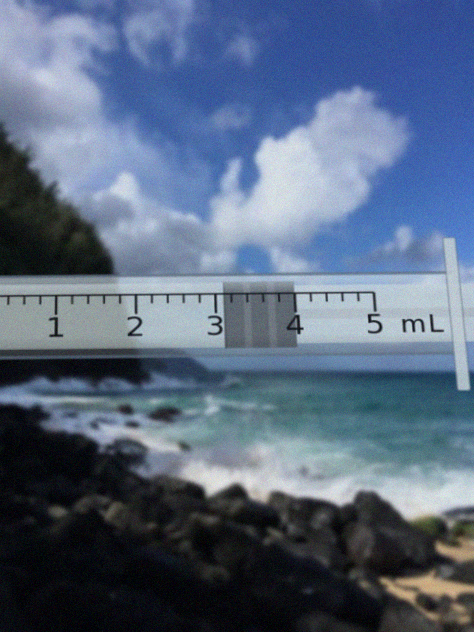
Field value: 3.1 mL
